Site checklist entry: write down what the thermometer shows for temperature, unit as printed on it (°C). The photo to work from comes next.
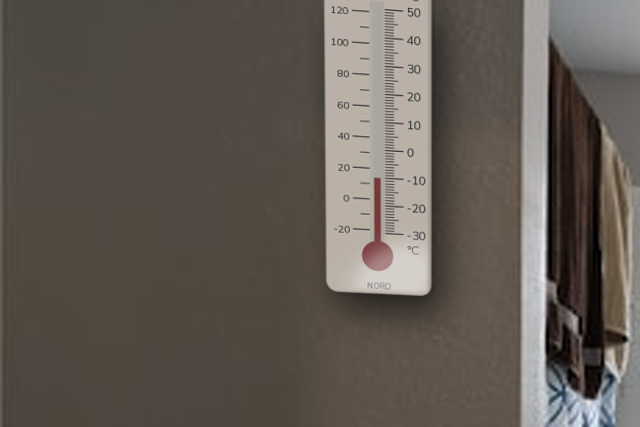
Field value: -10 °C
